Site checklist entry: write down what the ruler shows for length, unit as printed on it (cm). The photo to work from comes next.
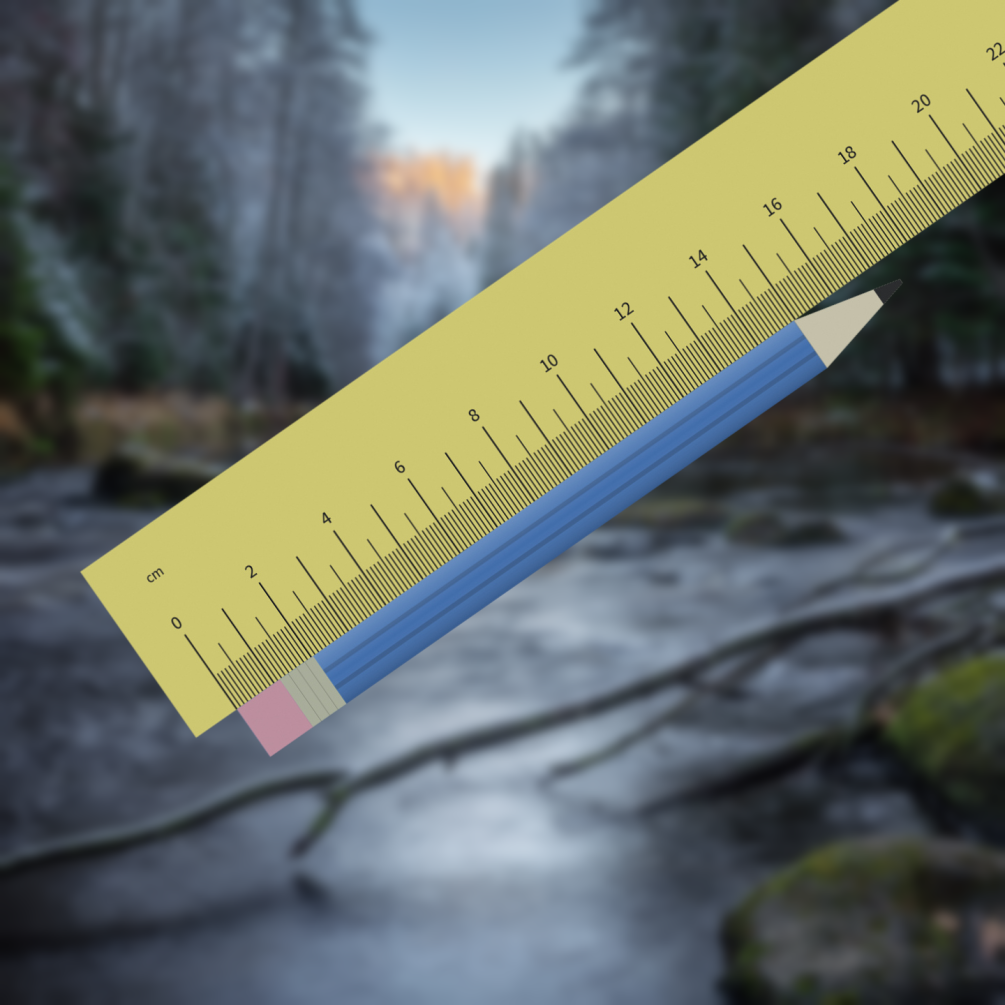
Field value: 17.4 cm
